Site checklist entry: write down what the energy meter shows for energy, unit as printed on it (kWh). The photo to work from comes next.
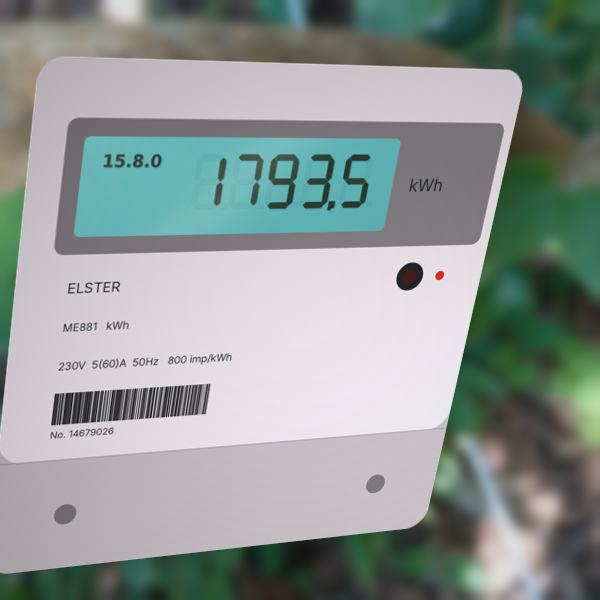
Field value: 1793.5 kWh
